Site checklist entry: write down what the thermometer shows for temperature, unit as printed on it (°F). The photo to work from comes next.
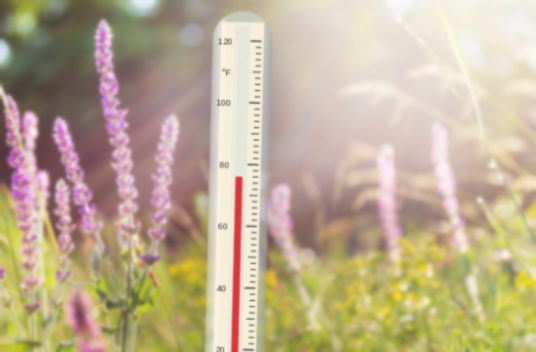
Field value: 76 °F
